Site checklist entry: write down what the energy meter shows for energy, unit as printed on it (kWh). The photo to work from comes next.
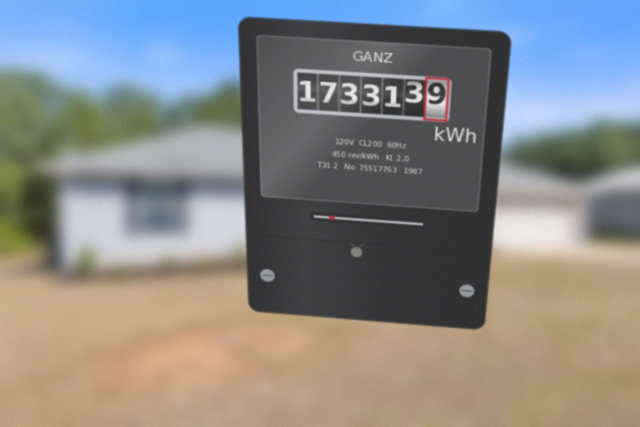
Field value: 173313.9 kWh
